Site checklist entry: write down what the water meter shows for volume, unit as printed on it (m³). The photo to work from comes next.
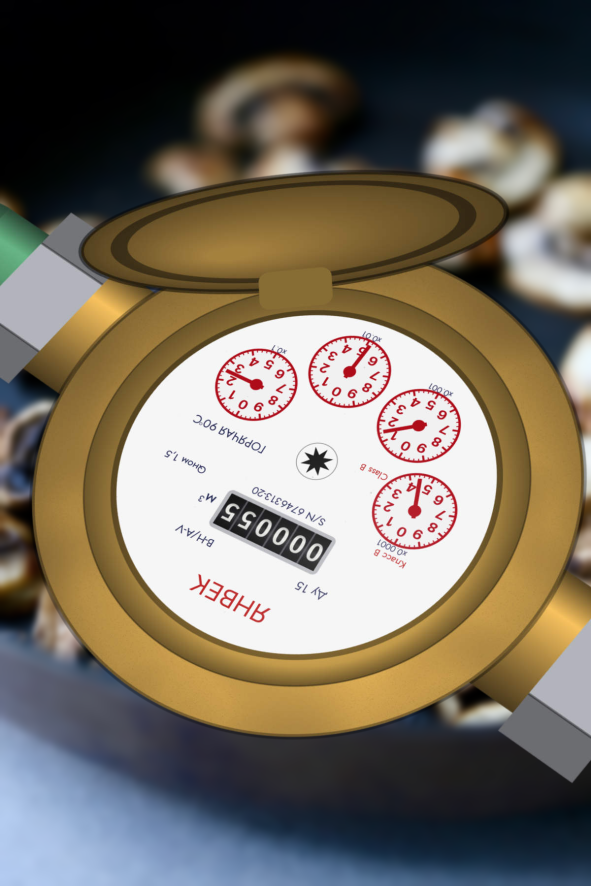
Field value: 55.2514 m³
